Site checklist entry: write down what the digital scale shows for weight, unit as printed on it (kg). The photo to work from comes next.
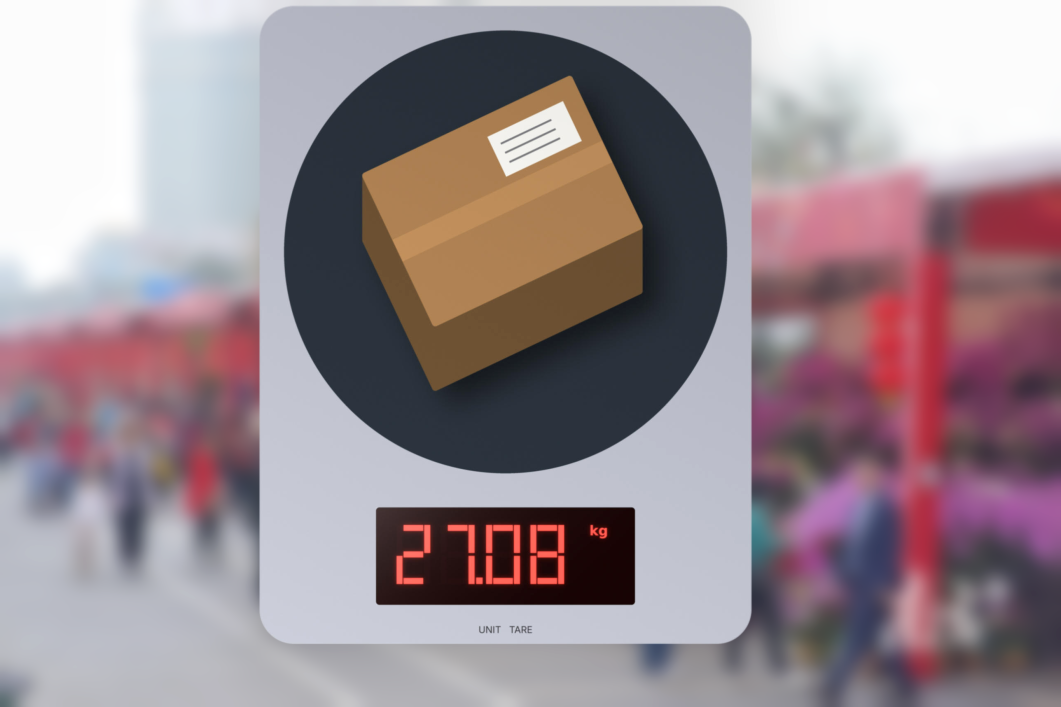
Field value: 27.08 kg
